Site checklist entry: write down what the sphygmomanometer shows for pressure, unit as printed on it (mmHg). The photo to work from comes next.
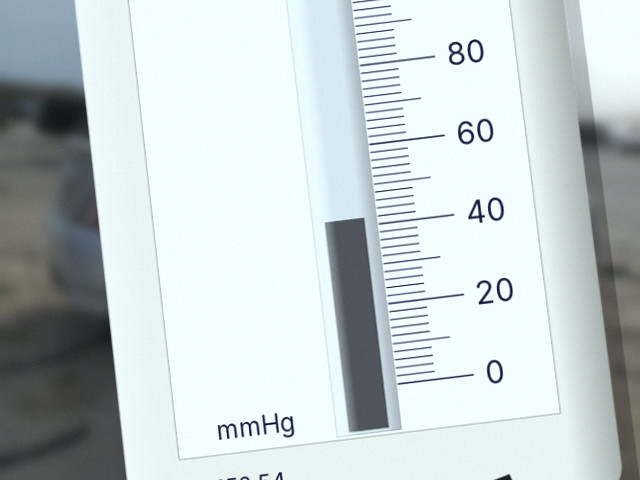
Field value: 42 mmHg
